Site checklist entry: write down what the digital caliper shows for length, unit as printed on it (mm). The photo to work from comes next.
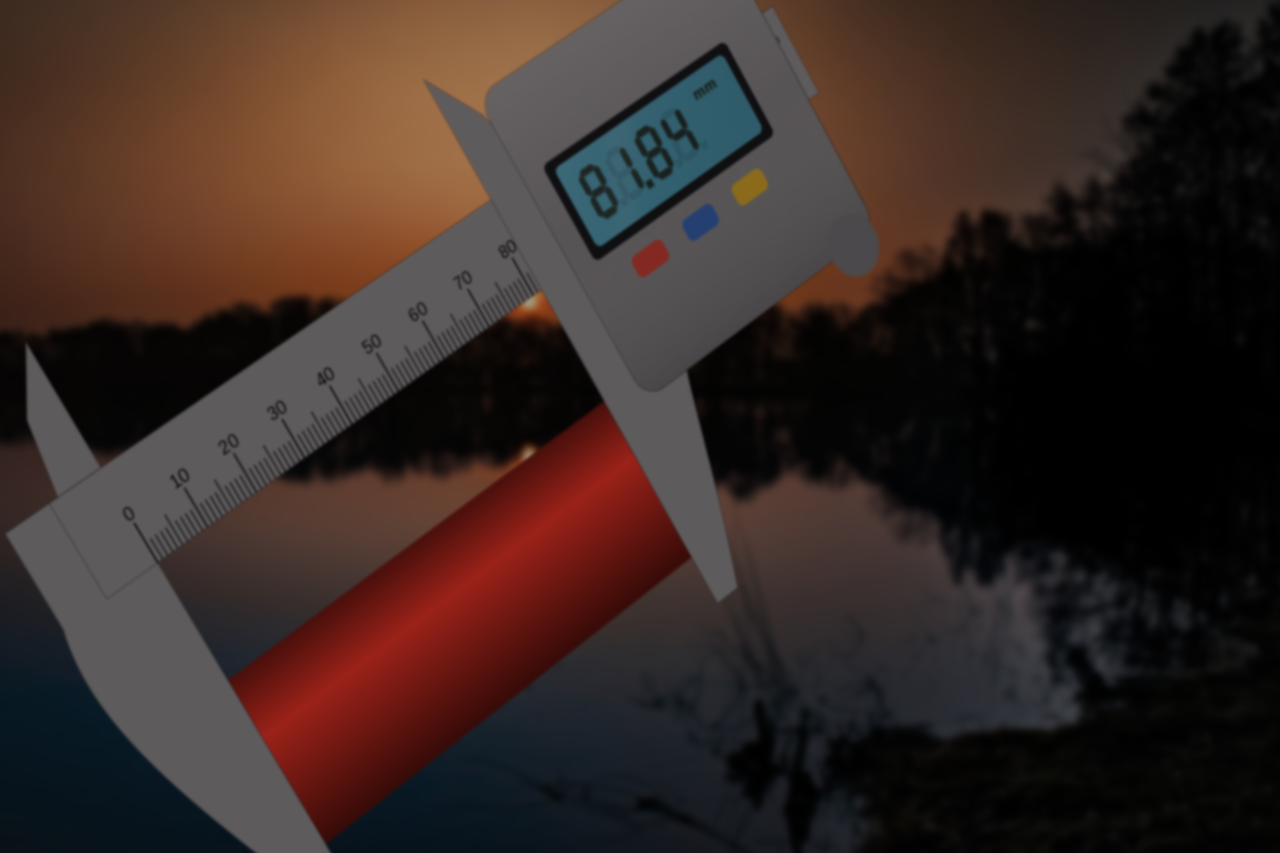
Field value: 81.84 mm
